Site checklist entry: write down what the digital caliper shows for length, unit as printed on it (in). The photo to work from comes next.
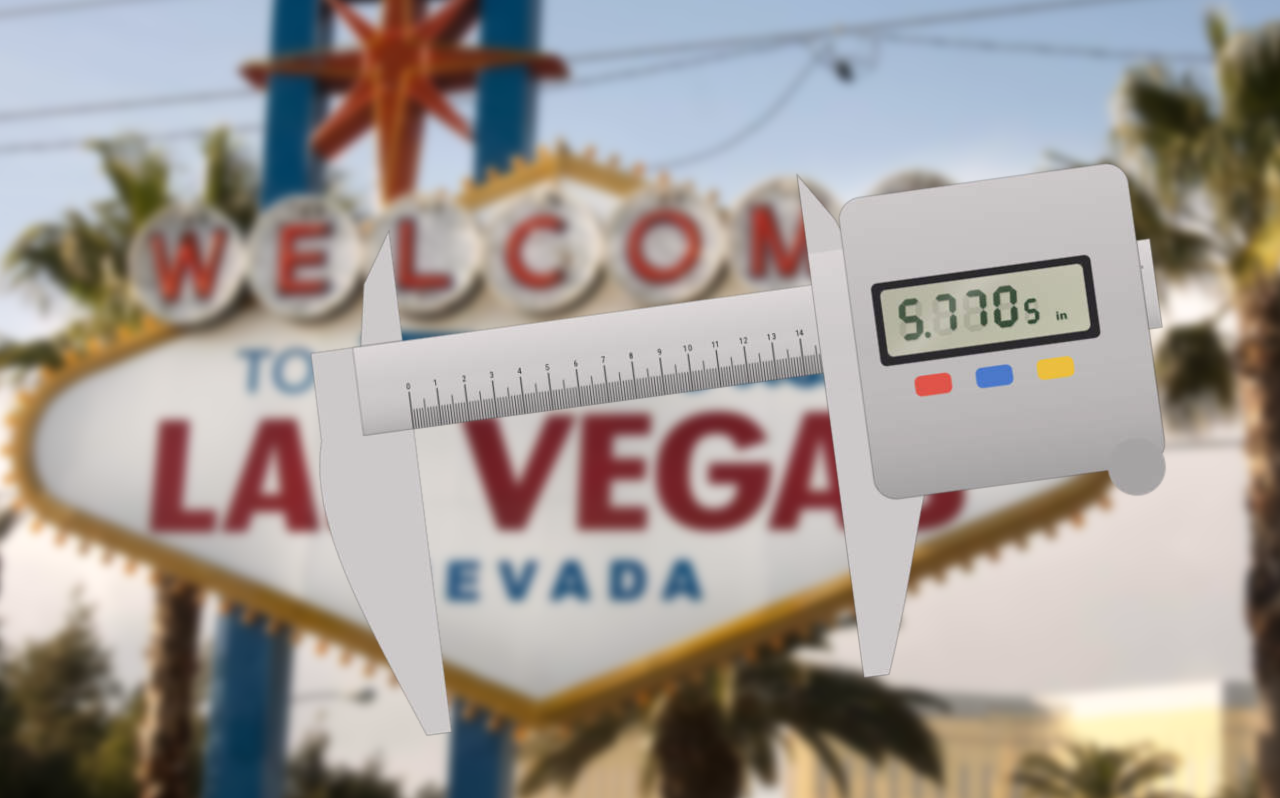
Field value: 5.7705 in
